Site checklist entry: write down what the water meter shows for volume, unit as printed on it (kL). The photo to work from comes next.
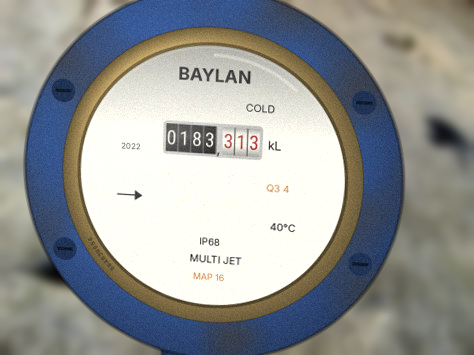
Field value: 183.313 kL
